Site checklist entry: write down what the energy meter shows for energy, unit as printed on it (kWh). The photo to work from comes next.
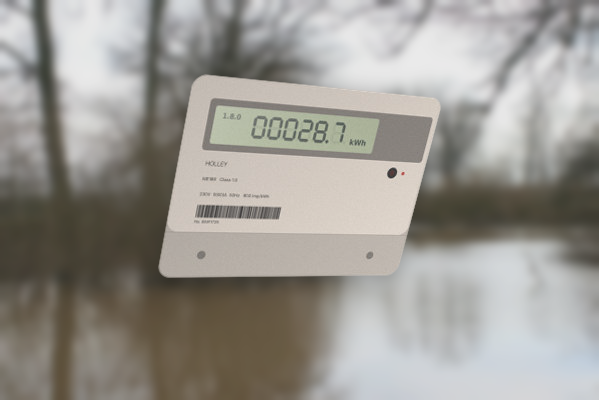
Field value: 28.7 kWh
